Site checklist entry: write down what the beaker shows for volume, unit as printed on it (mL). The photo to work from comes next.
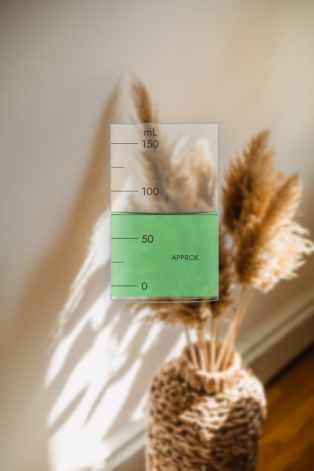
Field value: 75 mL
